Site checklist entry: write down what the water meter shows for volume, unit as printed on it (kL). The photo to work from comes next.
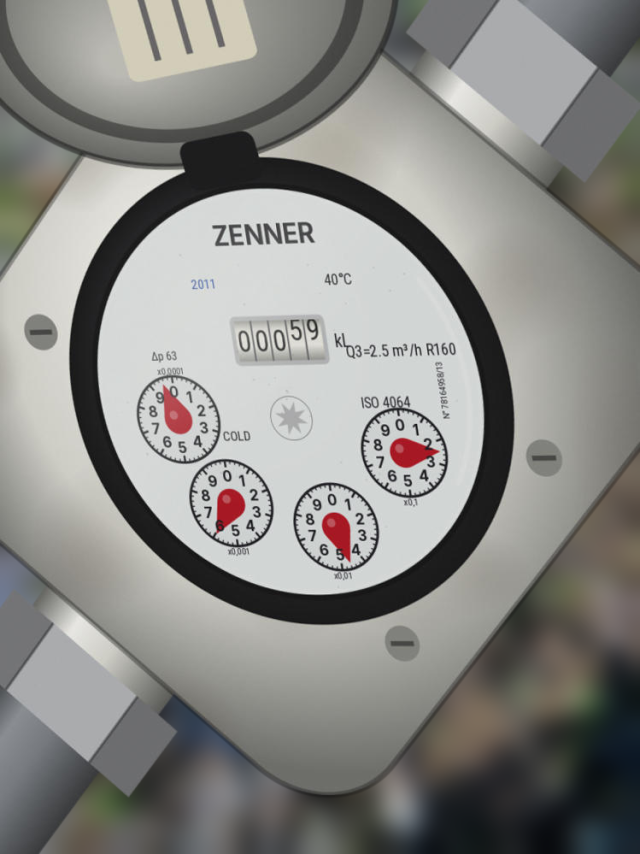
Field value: 59.2459 kL
